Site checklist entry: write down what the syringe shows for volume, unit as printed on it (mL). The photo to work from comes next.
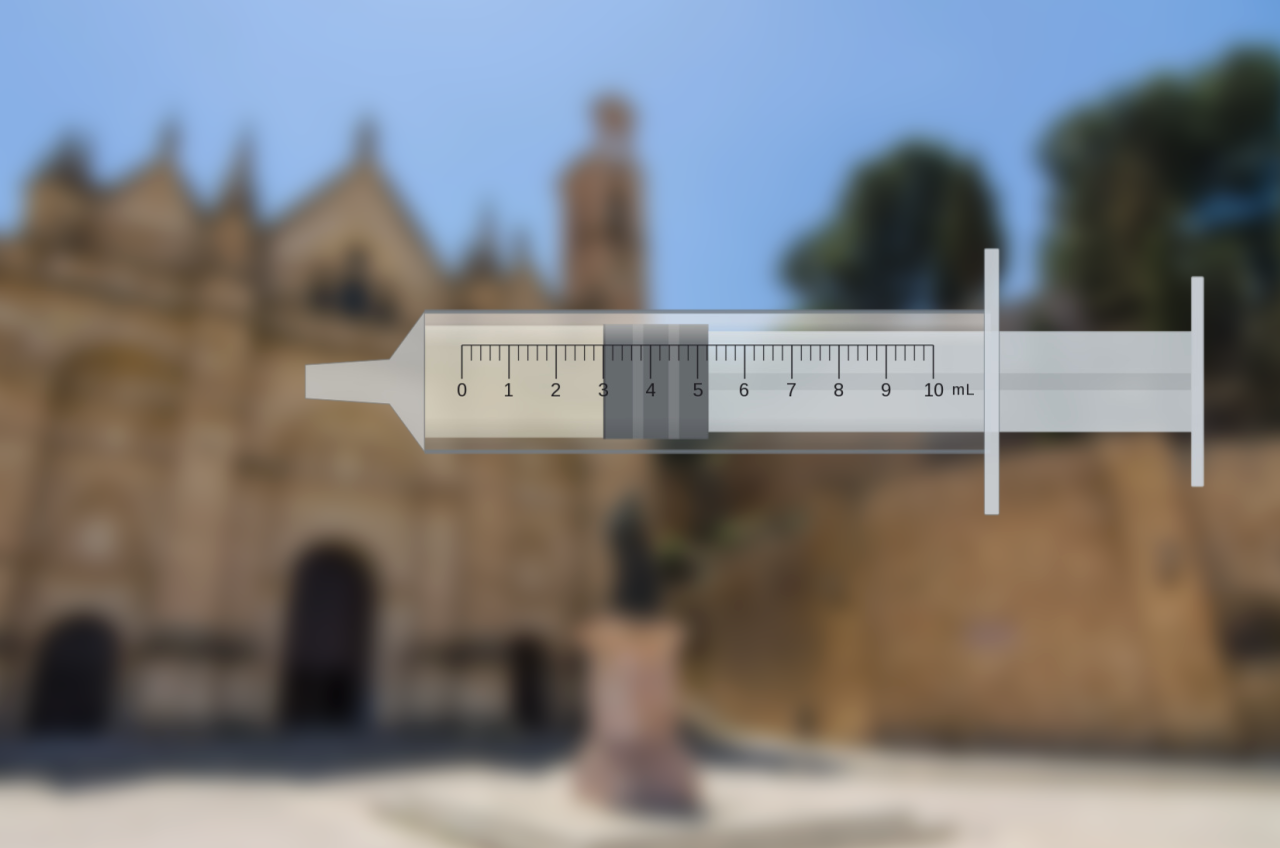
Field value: 3 mL
